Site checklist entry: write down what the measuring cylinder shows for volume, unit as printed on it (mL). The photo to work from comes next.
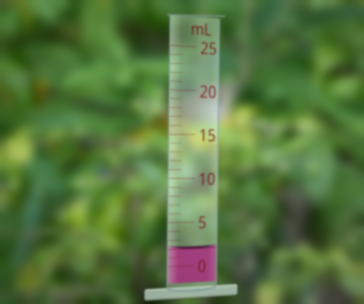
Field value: 2 mL
